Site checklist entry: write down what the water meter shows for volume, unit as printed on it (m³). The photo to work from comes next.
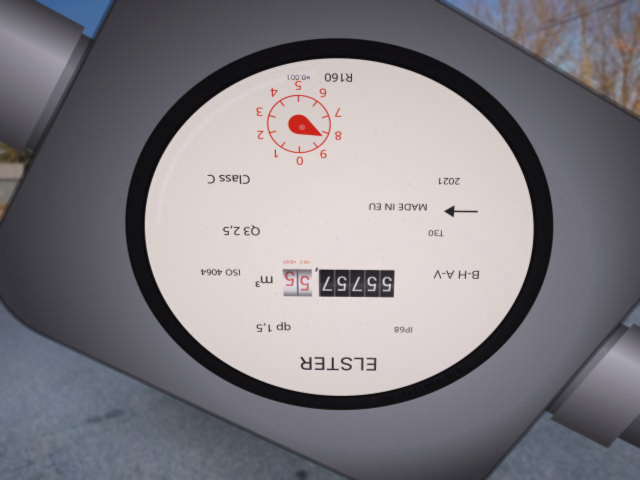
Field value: 55757.548 m³
